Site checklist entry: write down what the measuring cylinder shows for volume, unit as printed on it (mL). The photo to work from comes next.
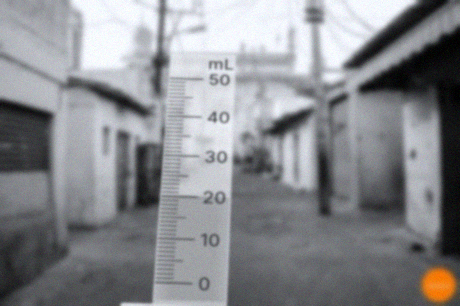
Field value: 20 mL
